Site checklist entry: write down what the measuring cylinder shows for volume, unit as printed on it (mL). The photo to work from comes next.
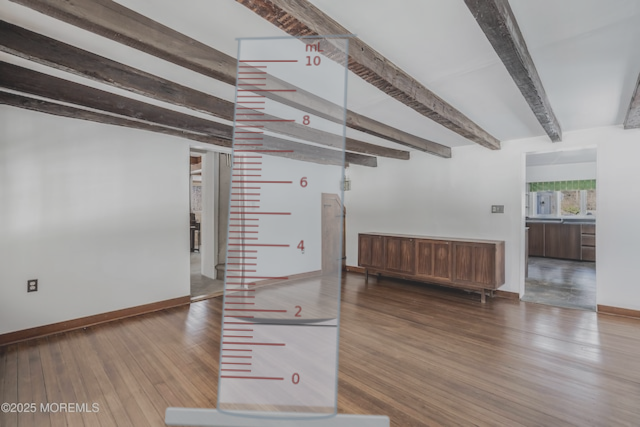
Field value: 1.6 mL
